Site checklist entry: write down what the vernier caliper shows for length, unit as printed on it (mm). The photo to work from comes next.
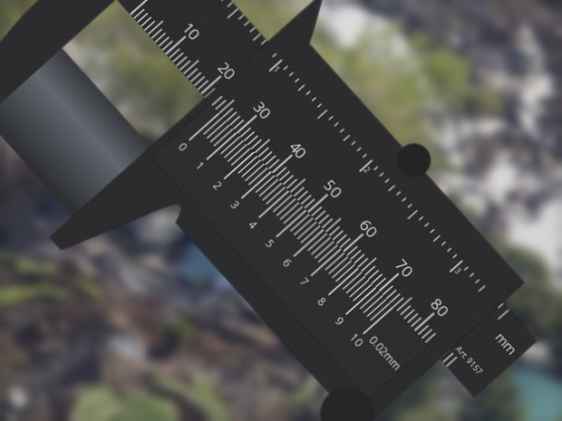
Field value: 25.0 mm
